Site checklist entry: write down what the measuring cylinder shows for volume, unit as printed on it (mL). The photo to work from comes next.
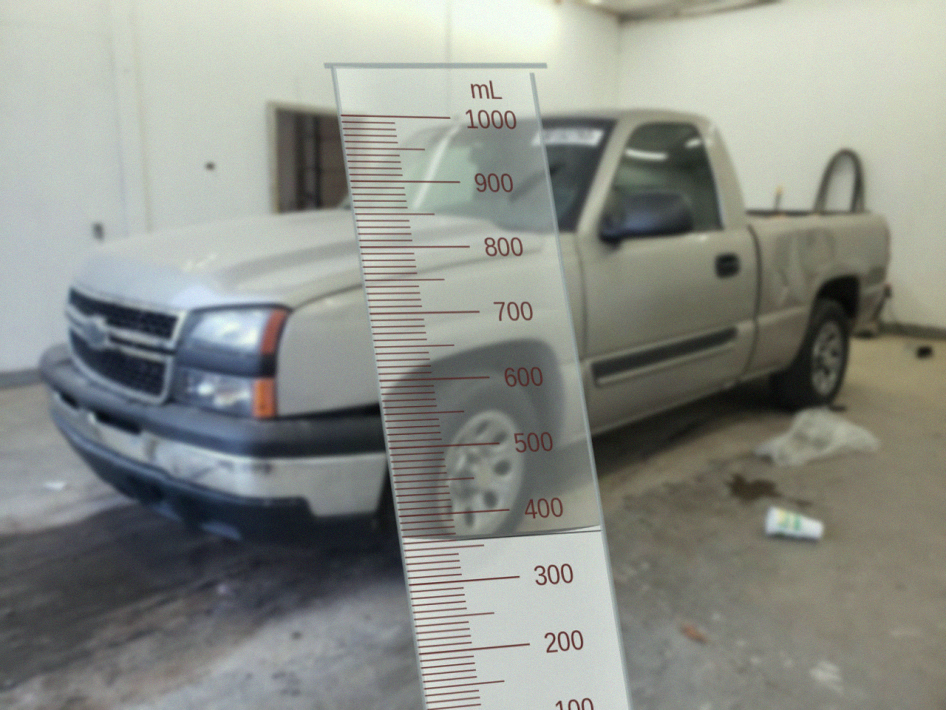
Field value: 360 mL
